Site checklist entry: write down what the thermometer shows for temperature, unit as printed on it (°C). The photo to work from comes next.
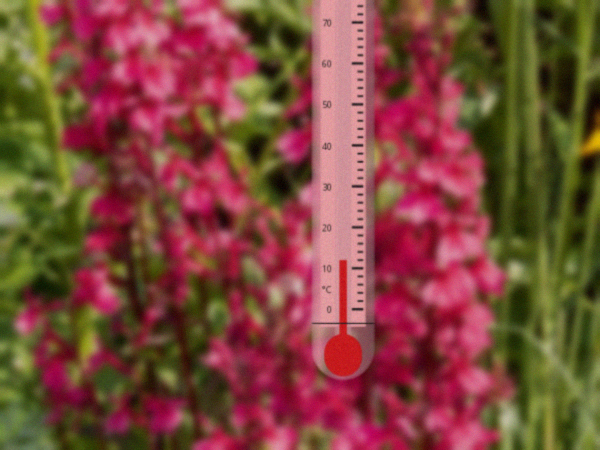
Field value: 12 °C
